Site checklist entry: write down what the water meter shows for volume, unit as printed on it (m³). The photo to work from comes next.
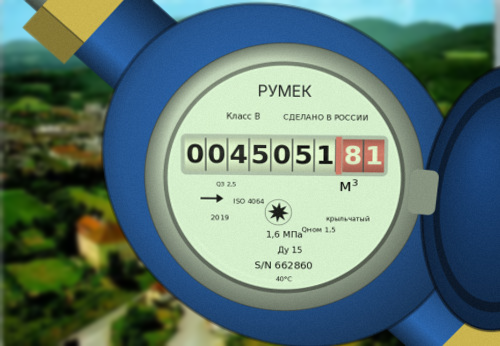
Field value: 45051.81 m³
